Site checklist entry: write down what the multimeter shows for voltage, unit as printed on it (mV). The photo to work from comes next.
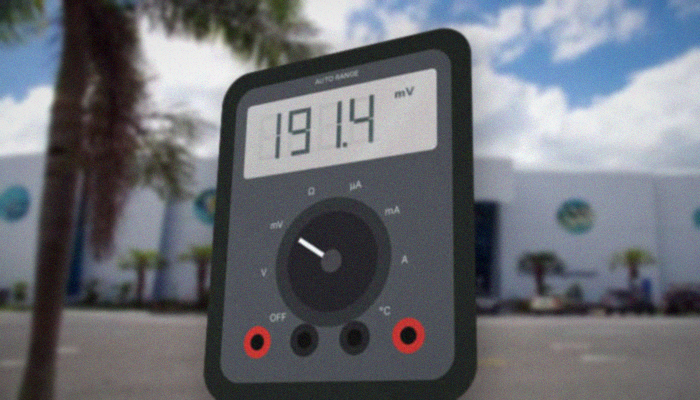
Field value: 191.4 mV
